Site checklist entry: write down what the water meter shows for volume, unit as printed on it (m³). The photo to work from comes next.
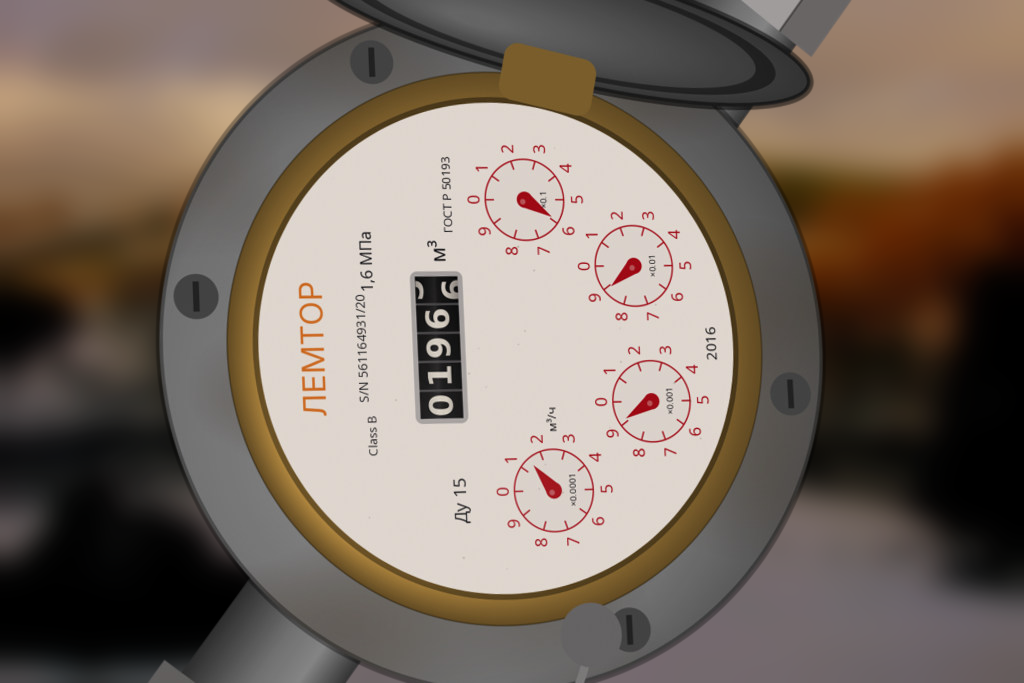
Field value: 1965.5891 m³
